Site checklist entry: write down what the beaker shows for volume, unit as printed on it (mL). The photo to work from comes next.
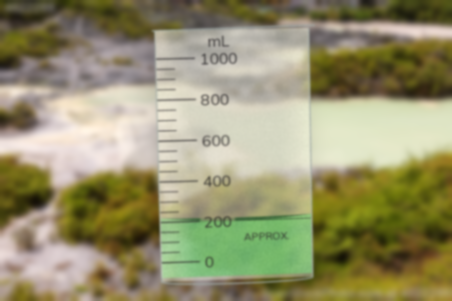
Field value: 200 mL
